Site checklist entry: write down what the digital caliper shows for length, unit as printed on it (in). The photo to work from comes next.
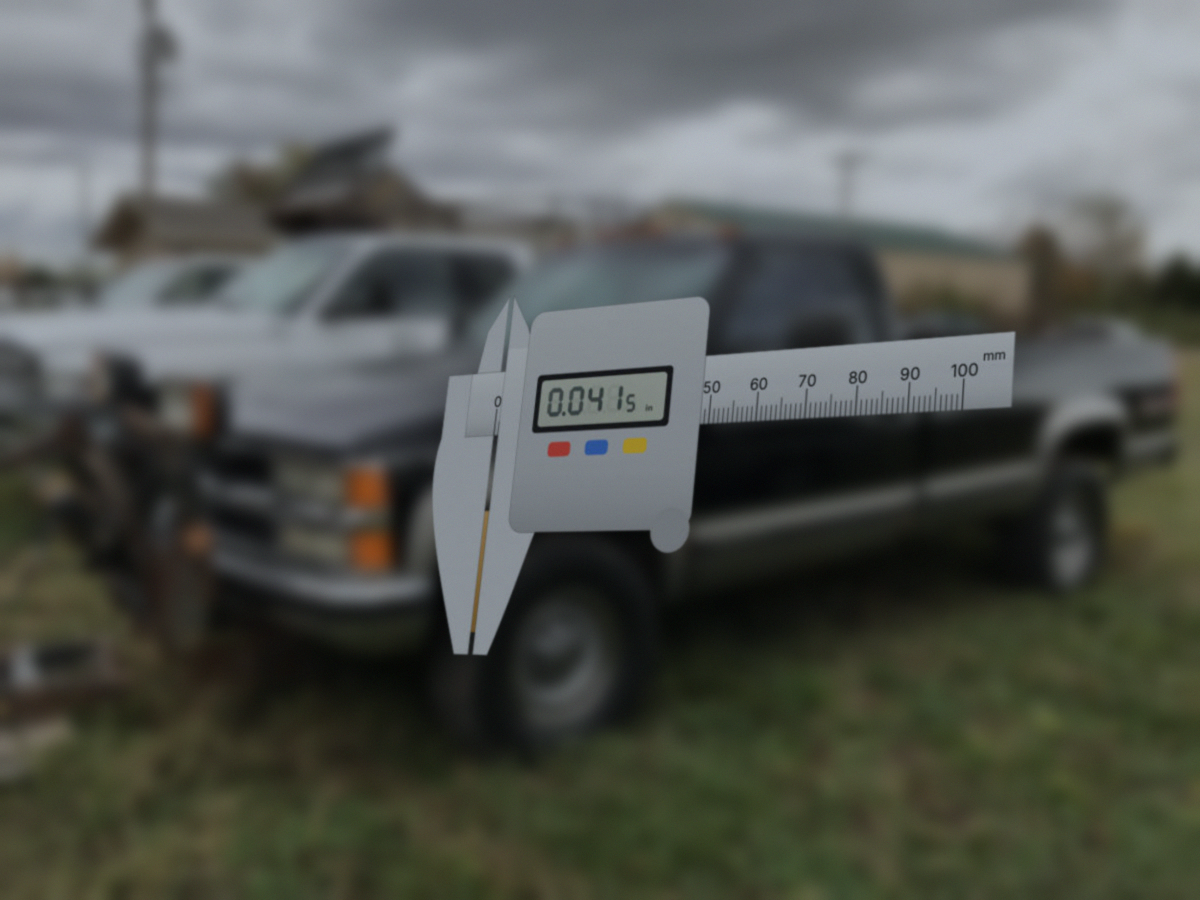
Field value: 0.0415 in
